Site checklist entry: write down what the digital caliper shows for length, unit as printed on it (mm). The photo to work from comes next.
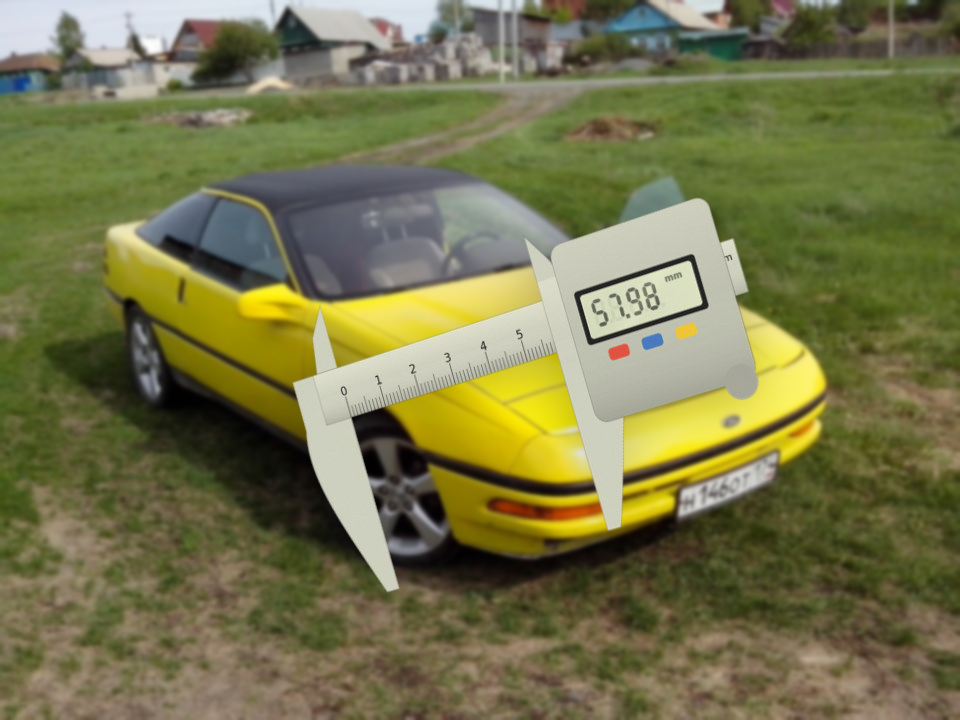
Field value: 57.98 mm
